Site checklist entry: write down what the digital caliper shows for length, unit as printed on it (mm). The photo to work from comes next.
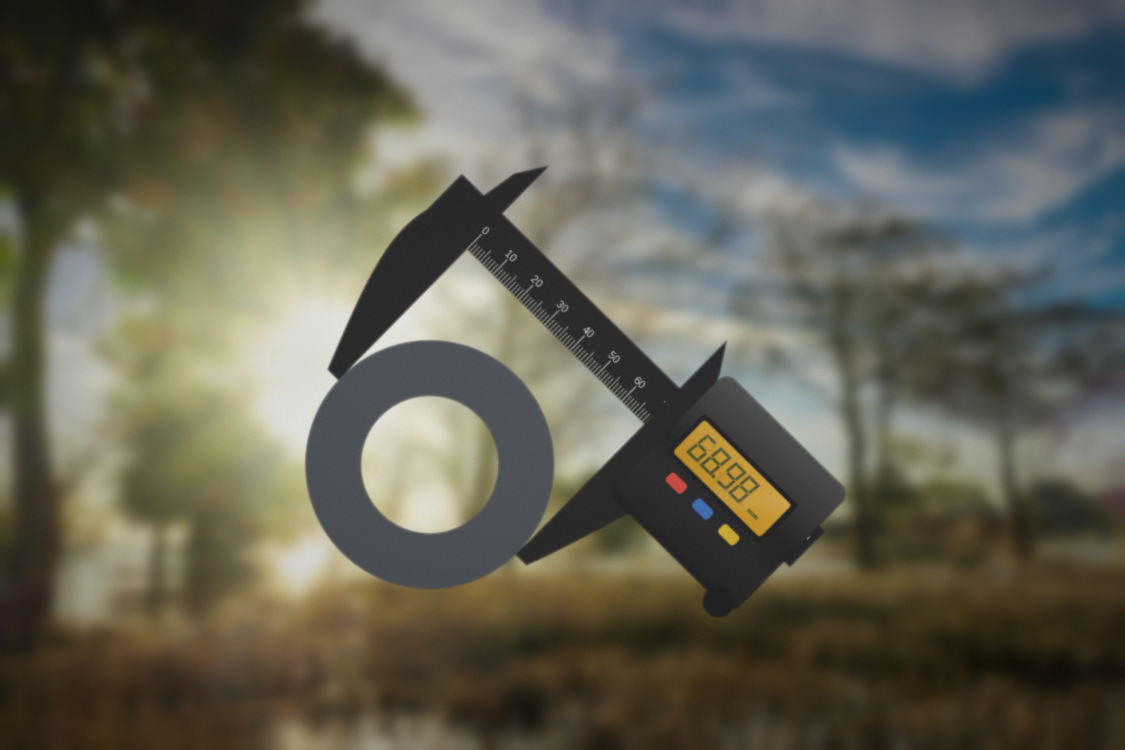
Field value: 68.98 mm
